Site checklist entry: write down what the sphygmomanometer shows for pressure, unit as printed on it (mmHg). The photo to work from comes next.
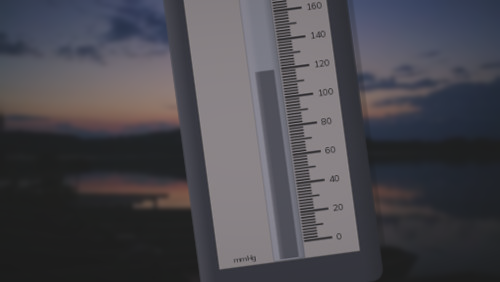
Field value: 120 mmHg
